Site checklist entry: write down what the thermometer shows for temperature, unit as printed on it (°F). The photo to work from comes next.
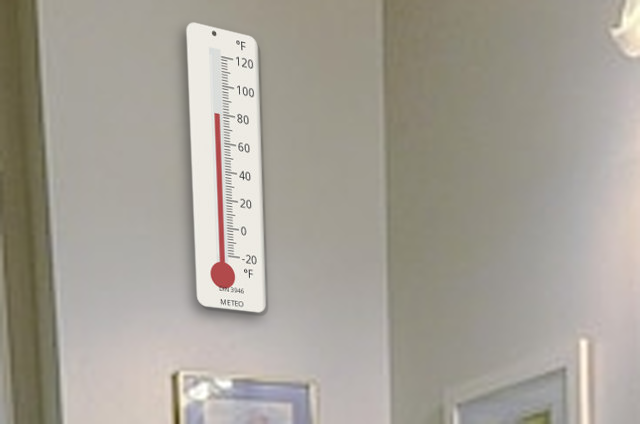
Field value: 80 °F
